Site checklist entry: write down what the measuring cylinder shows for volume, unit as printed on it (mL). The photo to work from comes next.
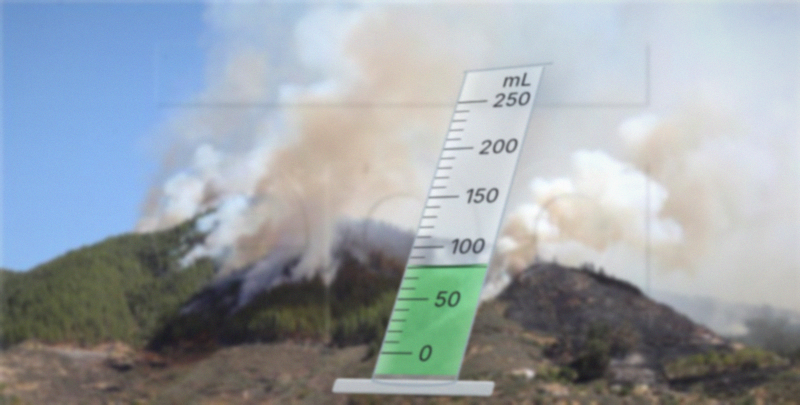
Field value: 80 mL
